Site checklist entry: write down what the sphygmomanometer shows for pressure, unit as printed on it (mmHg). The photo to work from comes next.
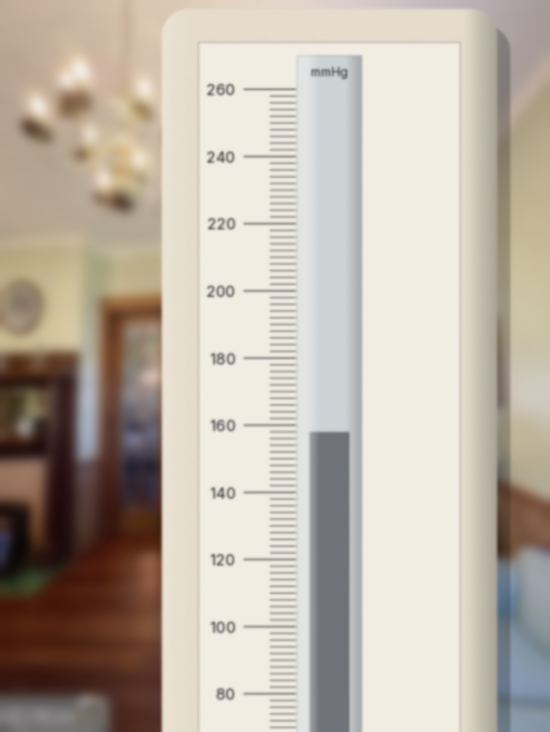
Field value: 158 mmHg
